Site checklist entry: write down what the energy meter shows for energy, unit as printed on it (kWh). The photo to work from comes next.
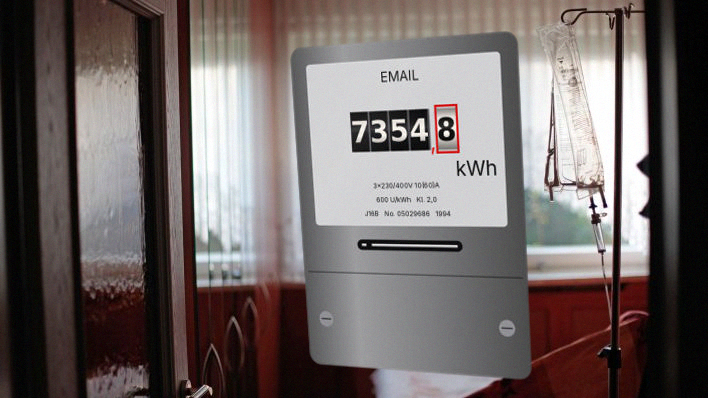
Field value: 7354.8 kWh
